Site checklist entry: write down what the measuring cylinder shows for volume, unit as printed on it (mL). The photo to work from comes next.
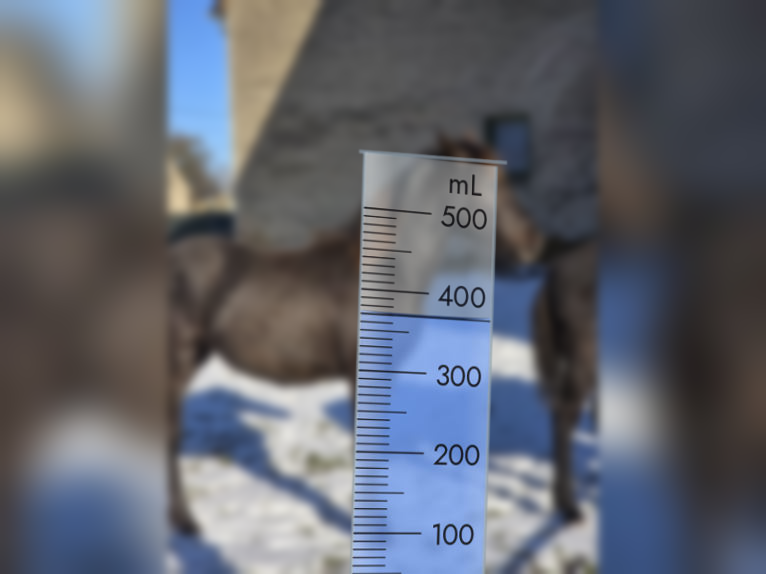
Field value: 370 mL
